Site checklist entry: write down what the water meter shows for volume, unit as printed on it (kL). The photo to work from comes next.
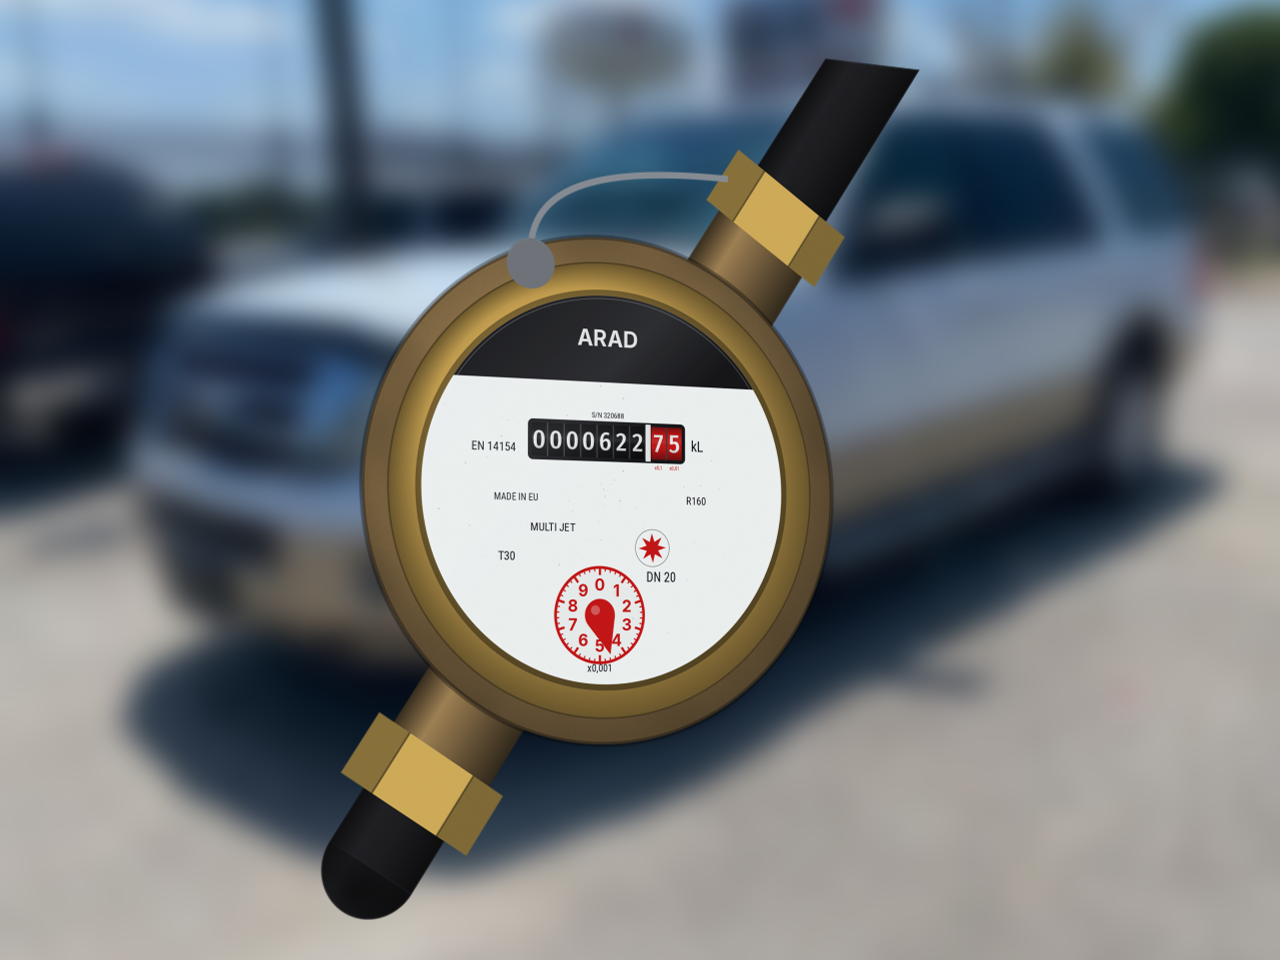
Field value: 622.754 kL
